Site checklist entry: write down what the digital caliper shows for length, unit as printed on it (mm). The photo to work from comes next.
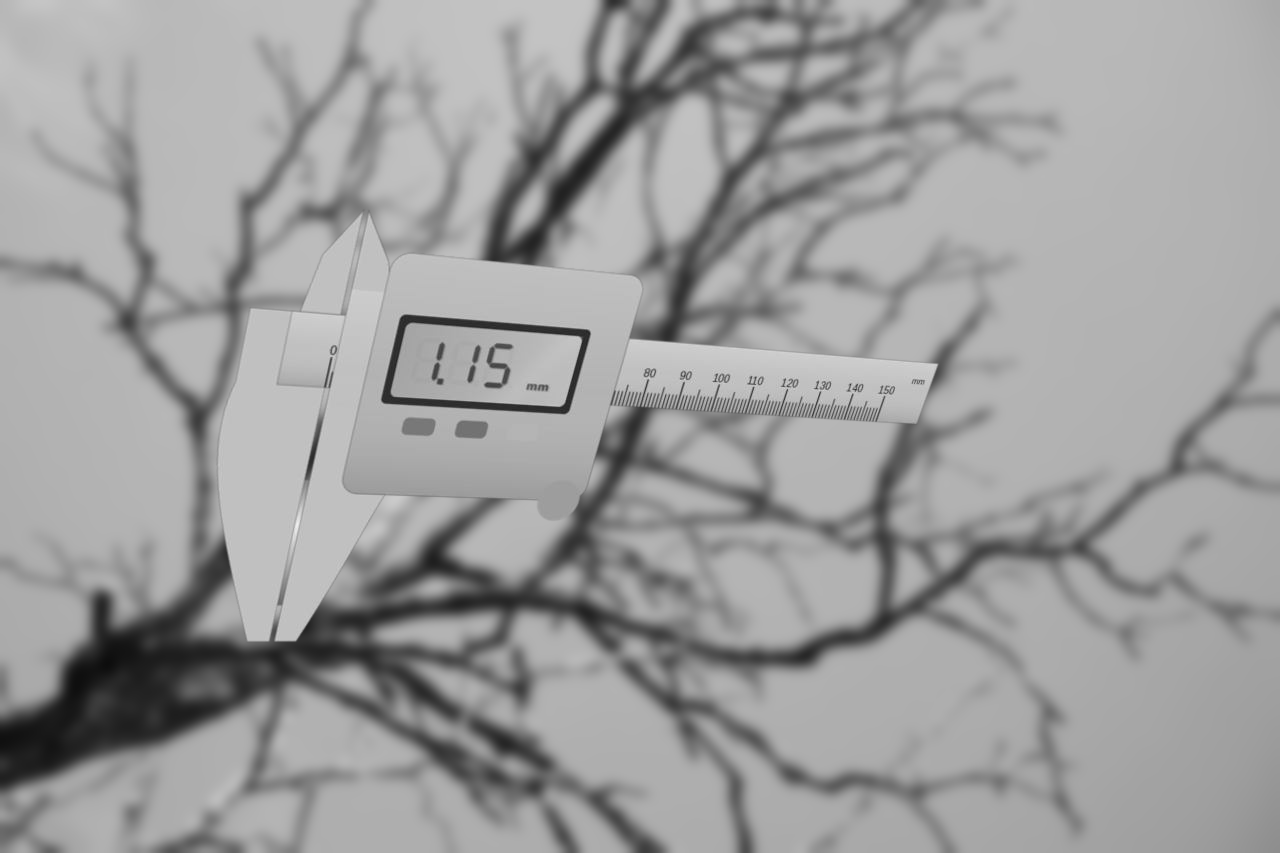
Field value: 1.15 mm
